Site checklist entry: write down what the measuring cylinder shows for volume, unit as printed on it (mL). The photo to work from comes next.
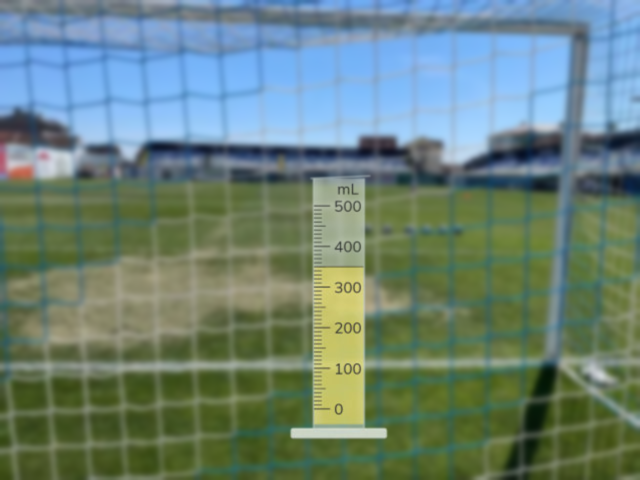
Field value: 350 mL
